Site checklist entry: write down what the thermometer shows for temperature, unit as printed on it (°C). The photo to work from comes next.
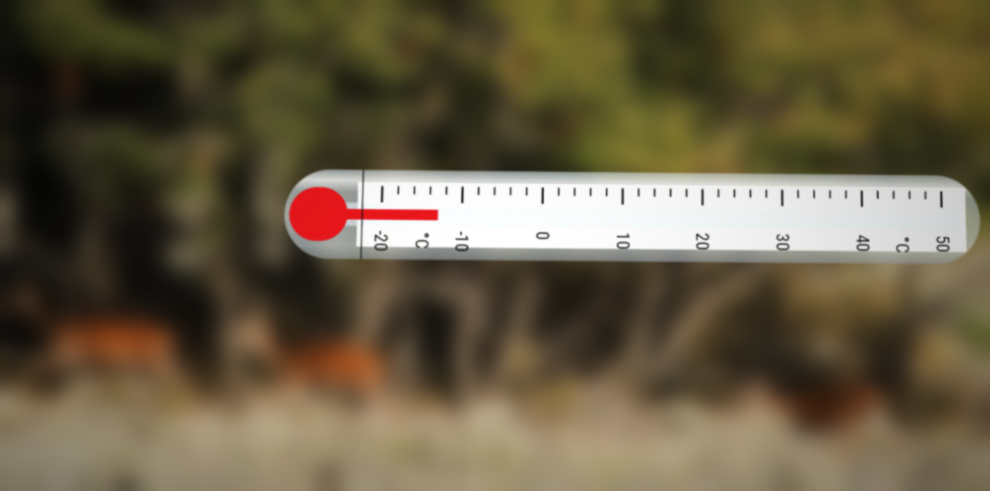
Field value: -13 °C
